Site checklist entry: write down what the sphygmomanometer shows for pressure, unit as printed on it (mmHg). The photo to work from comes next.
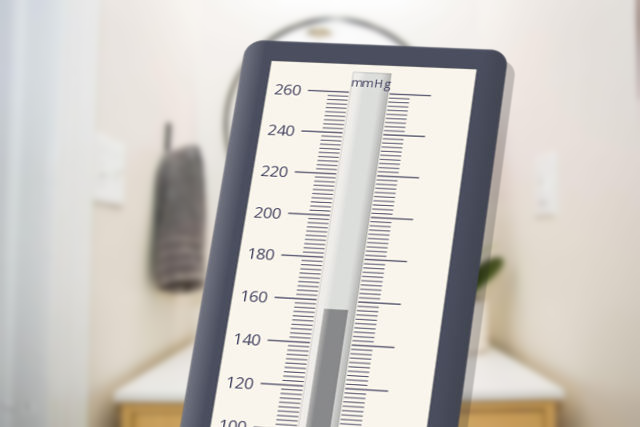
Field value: 156 mmHg
